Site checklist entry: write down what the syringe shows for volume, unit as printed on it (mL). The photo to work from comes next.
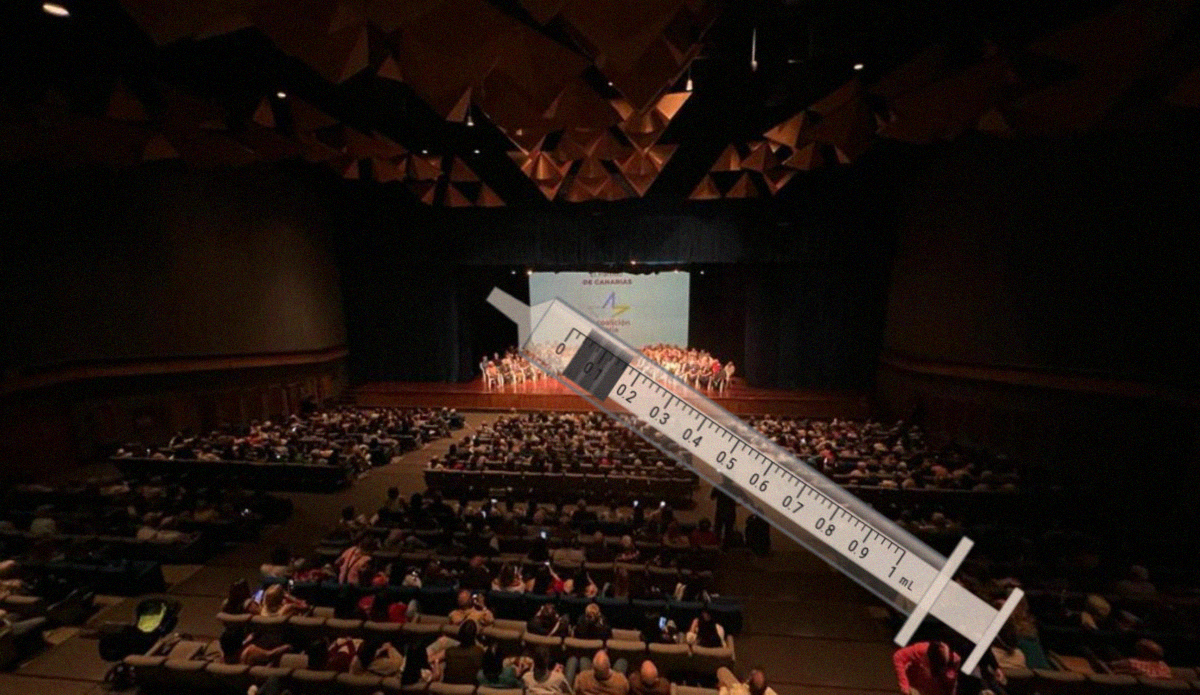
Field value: 0.04 mL
